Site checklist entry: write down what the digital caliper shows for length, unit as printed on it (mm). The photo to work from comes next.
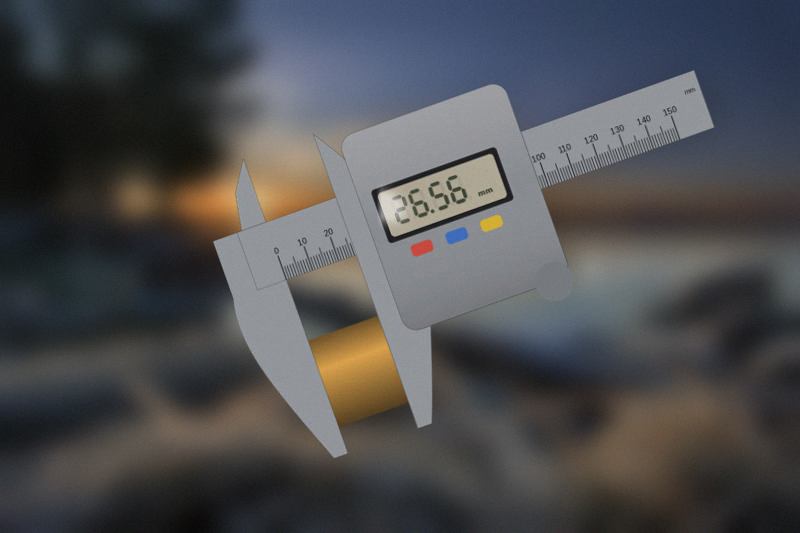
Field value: 26.56 mm
